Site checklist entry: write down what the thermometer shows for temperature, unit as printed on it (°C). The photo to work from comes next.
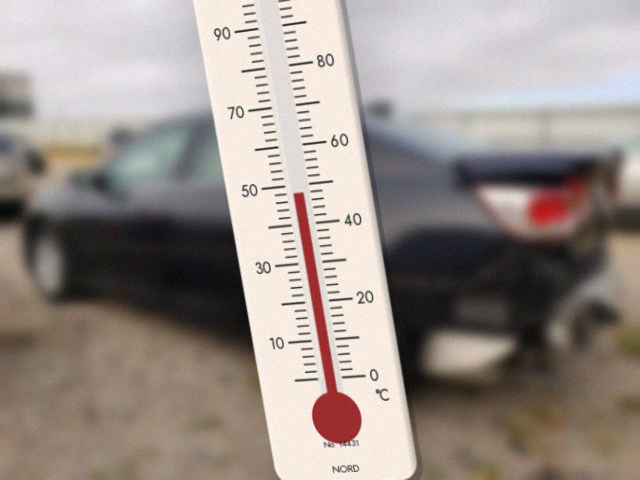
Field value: 48 °C
